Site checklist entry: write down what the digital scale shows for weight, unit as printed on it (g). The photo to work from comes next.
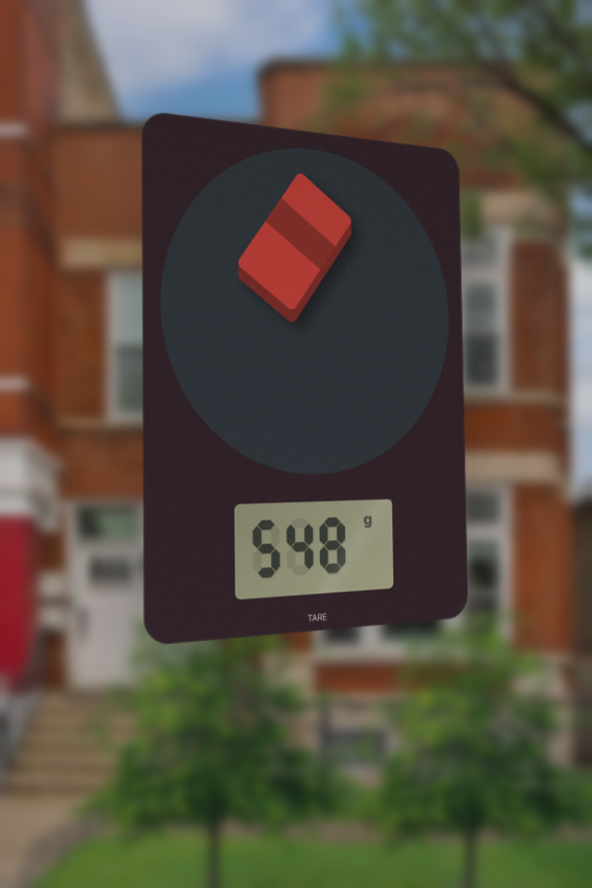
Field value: 548 g
